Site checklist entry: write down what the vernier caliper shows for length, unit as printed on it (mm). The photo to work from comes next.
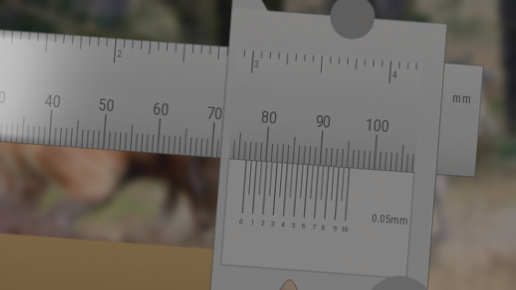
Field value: 76.4 mm
